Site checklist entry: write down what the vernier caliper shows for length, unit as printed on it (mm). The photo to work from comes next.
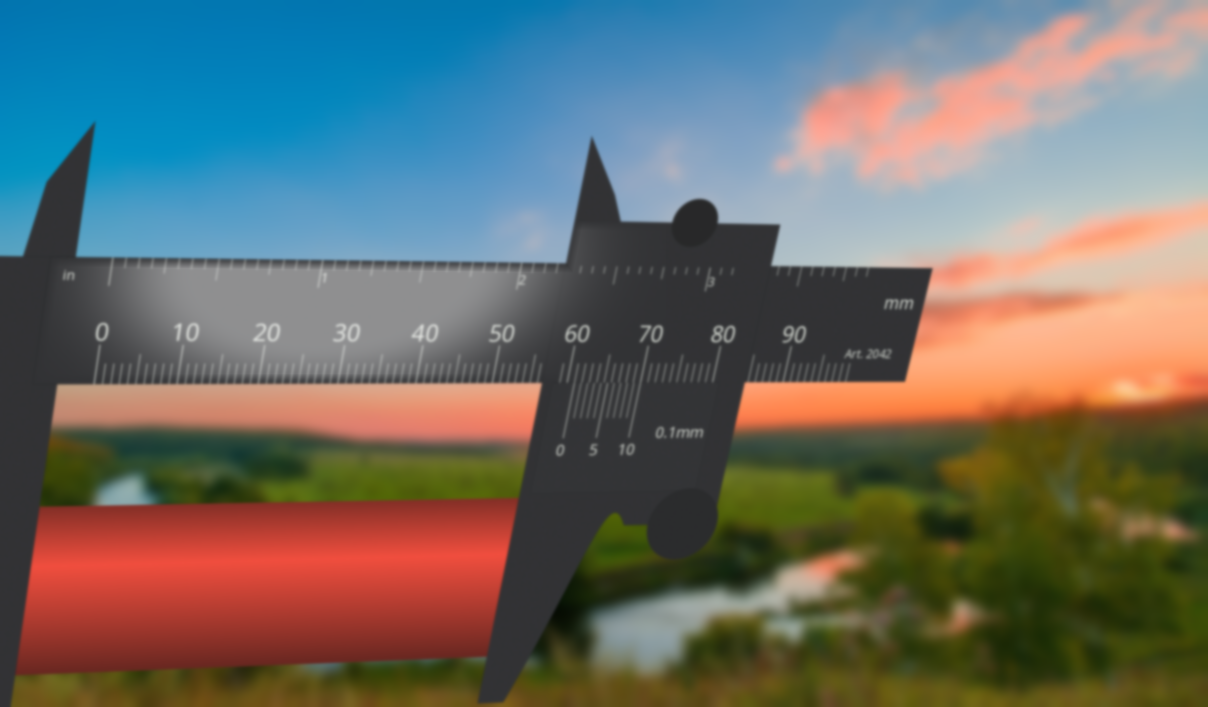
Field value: 61.0 mm
